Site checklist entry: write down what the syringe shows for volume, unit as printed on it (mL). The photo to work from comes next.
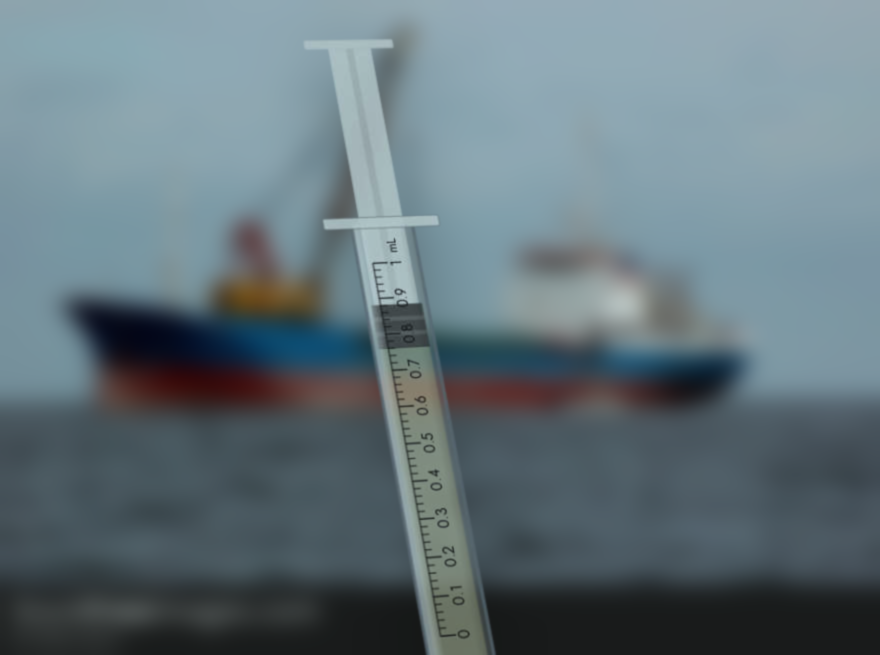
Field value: 0.76 mL
